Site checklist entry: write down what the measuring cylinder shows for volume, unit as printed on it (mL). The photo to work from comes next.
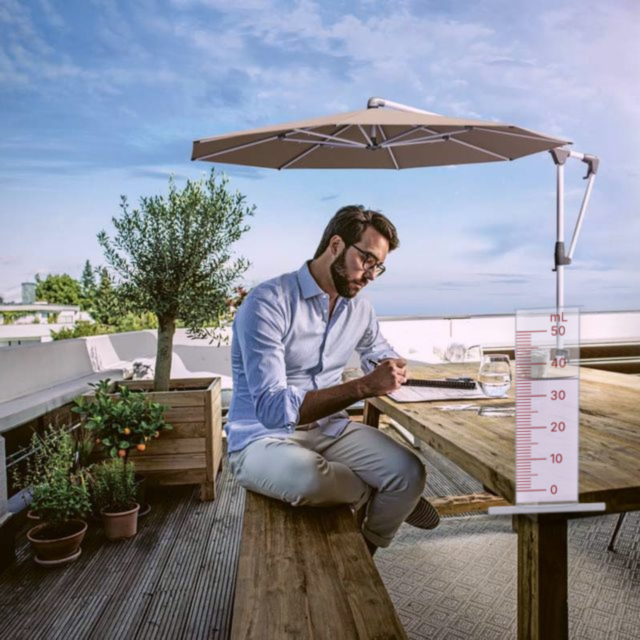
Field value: 35 mL
